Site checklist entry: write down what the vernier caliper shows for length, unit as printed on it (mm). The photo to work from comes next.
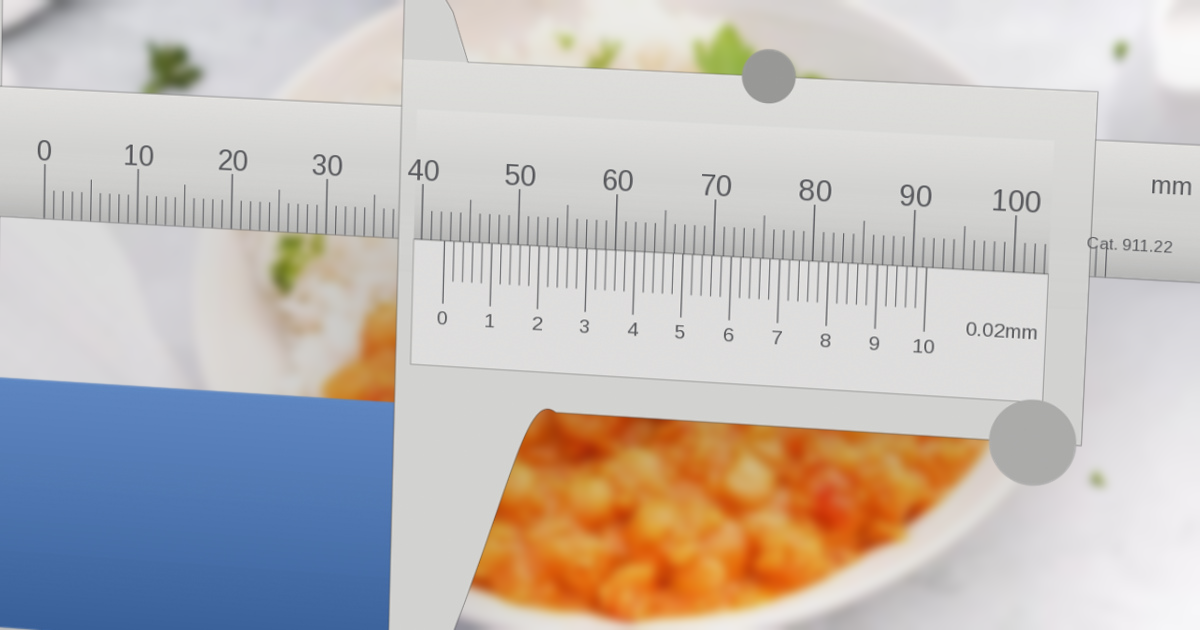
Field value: 42.4 mm
